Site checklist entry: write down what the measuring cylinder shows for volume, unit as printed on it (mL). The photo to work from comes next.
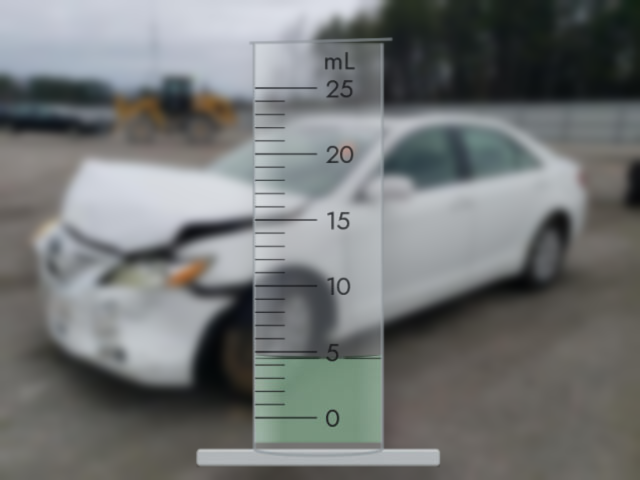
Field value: 4.5 mL
